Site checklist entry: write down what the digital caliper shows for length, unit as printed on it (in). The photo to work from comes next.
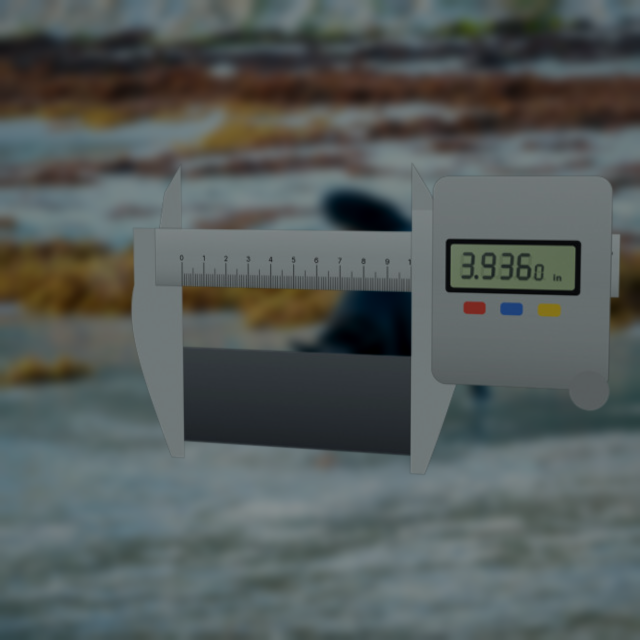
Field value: 3.9360 in
